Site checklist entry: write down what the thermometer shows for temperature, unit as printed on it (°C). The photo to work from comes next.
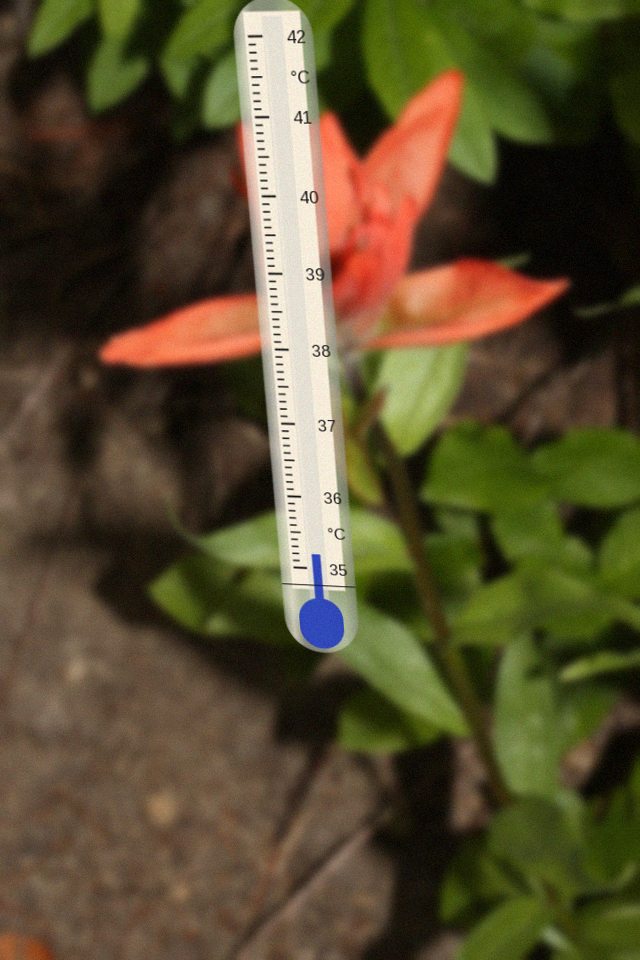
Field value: 35.2 °C
